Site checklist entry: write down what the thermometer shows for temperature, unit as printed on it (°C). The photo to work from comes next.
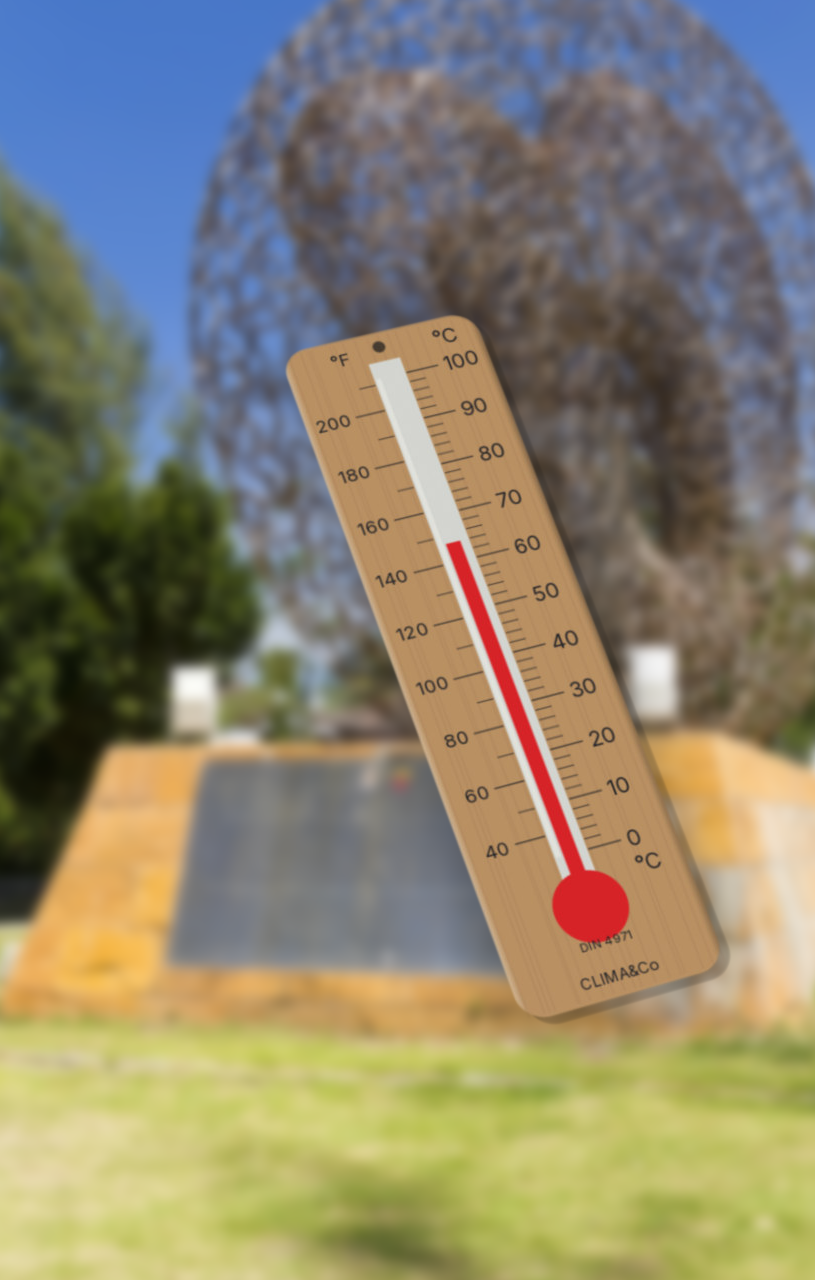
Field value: 64 °C
